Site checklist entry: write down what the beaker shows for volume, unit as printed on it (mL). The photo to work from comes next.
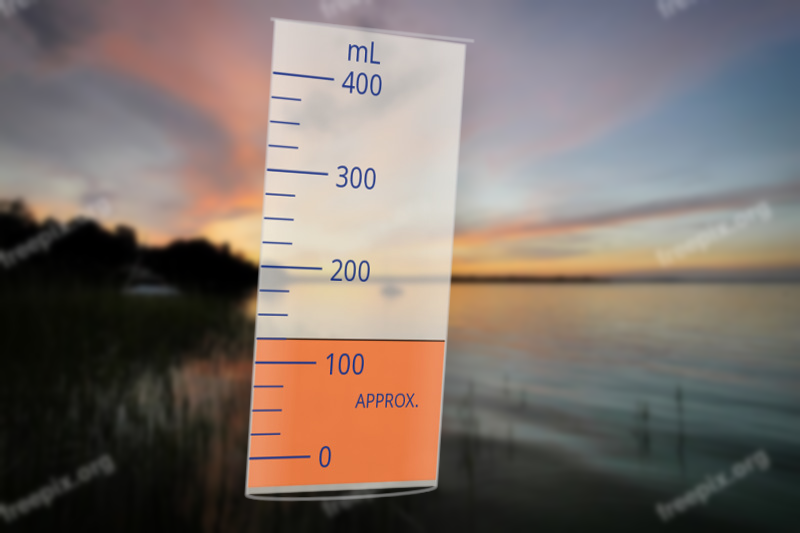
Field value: 125 mL
